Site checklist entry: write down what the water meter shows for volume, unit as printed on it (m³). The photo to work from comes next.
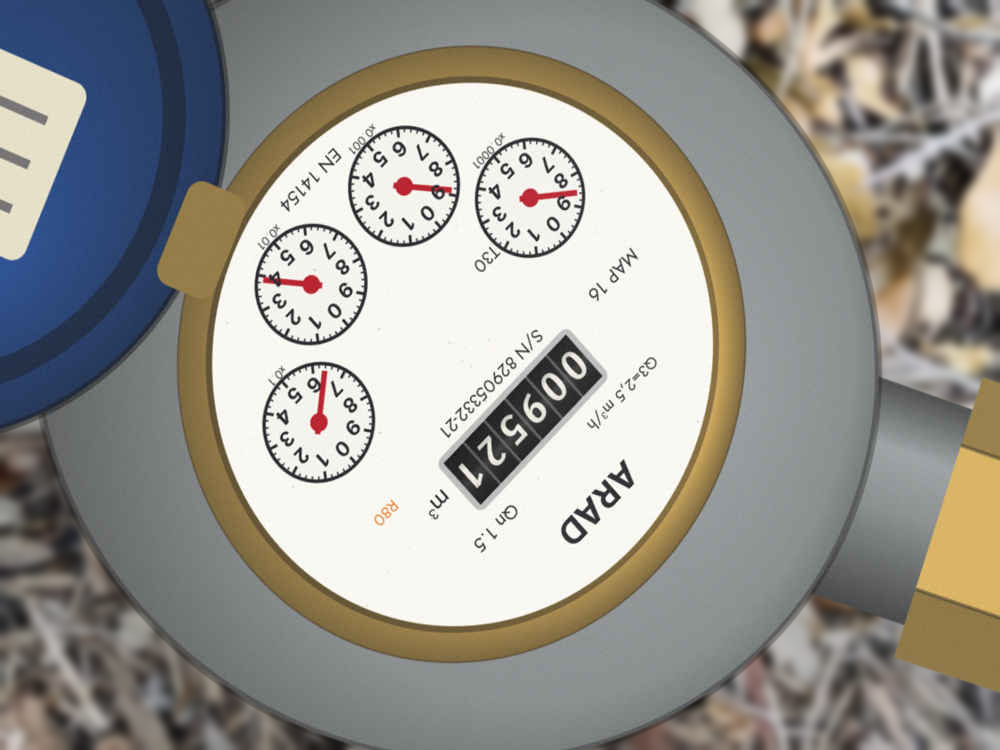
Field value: 9521.6388 m³
